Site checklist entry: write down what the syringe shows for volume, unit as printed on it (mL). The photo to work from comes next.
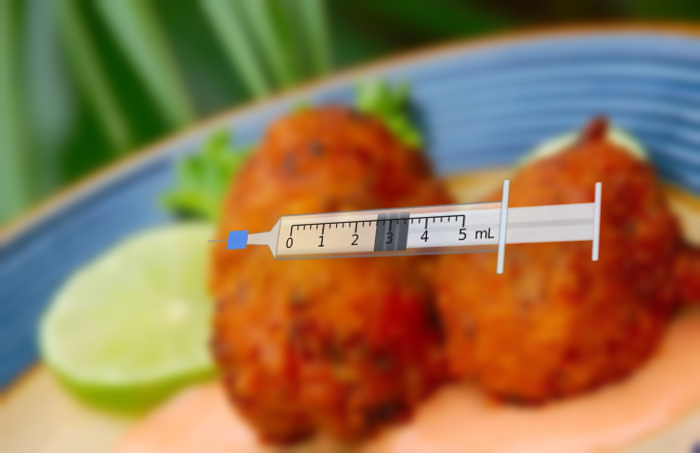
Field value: 2.6 mL
